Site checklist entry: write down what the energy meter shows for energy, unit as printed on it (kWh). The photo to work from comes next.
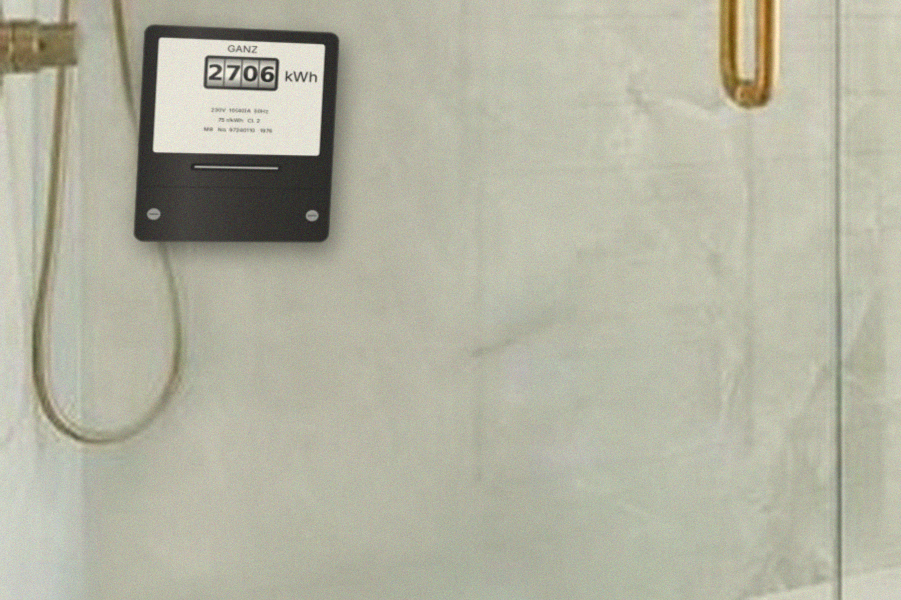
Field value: 2706 kWh
